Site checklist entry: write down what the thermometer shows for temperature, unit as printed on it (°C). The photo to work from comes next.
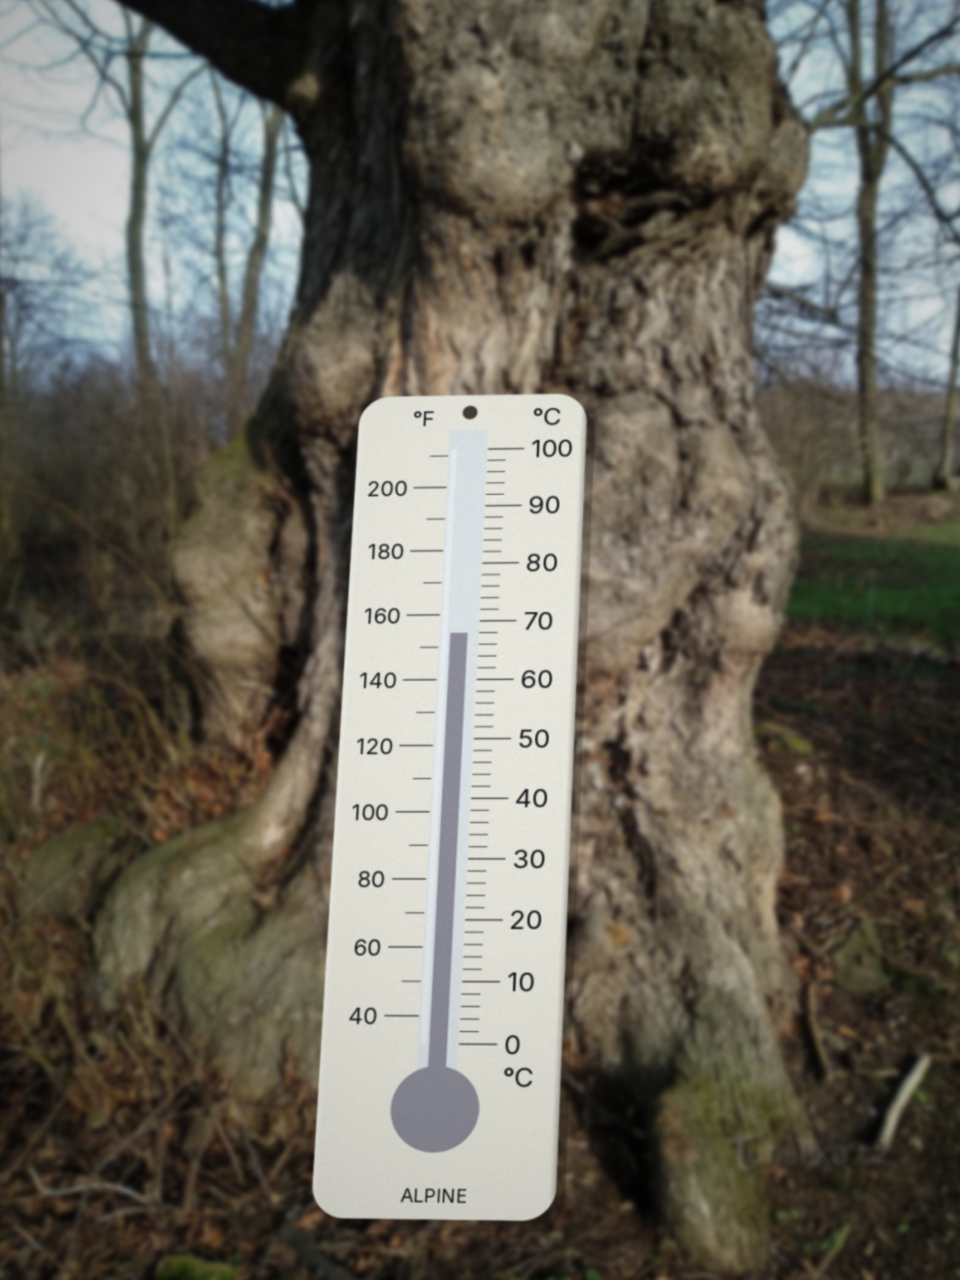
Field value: 68 °C
